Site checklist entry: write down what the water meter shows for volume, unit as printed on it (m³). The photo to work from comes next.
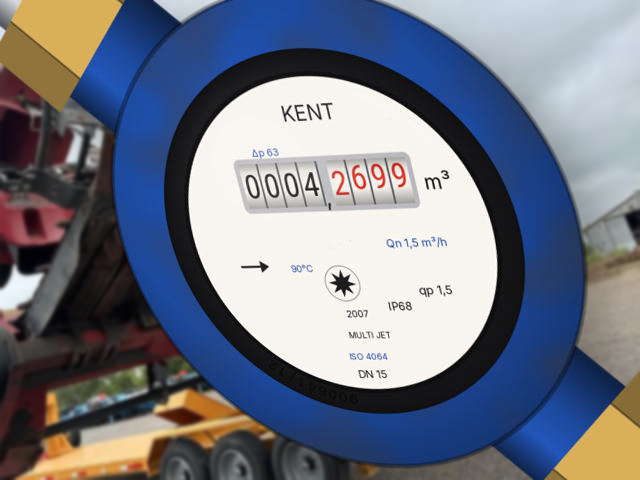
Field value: 4.2699 m³
